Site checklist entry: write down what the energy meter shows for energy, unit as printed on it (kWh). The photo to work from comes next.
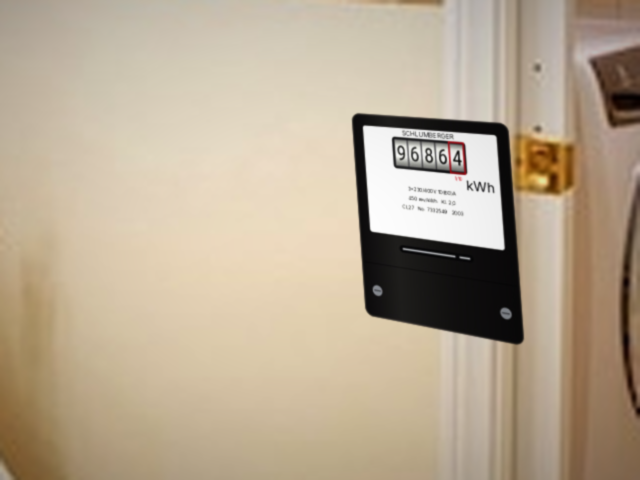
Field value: 9686.4 kWh
